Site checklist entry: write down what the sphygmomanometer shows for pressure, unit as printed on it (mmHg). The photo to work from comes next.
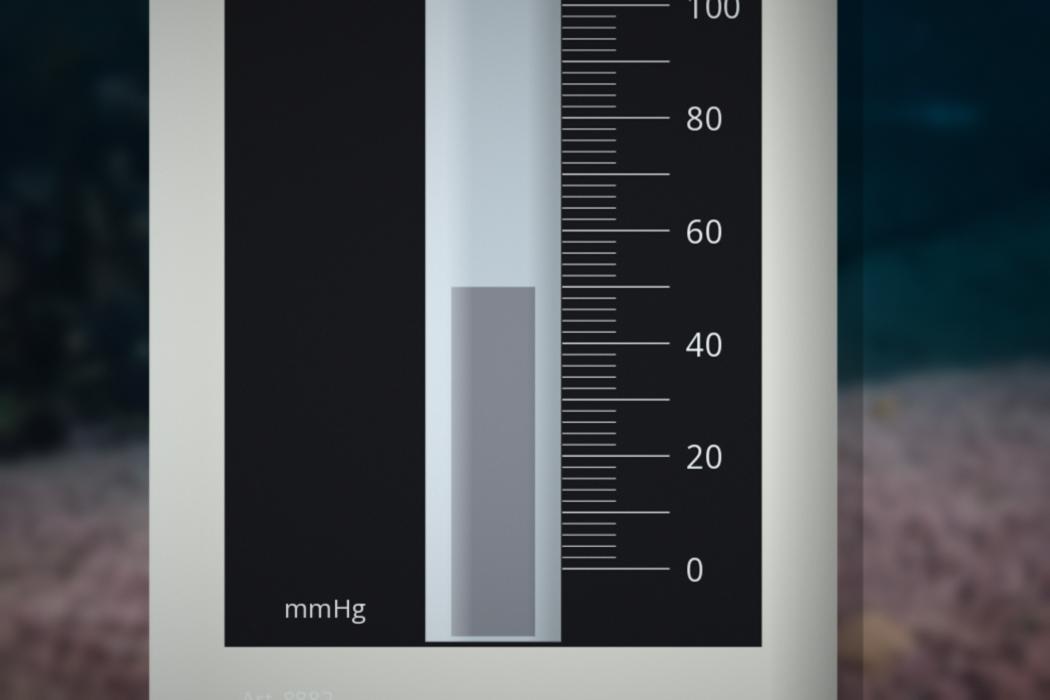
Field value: 50 mmHg
